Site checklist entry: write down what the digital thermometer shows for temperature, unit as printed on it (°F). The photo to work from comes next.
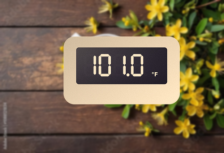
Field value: 101.0 °F
